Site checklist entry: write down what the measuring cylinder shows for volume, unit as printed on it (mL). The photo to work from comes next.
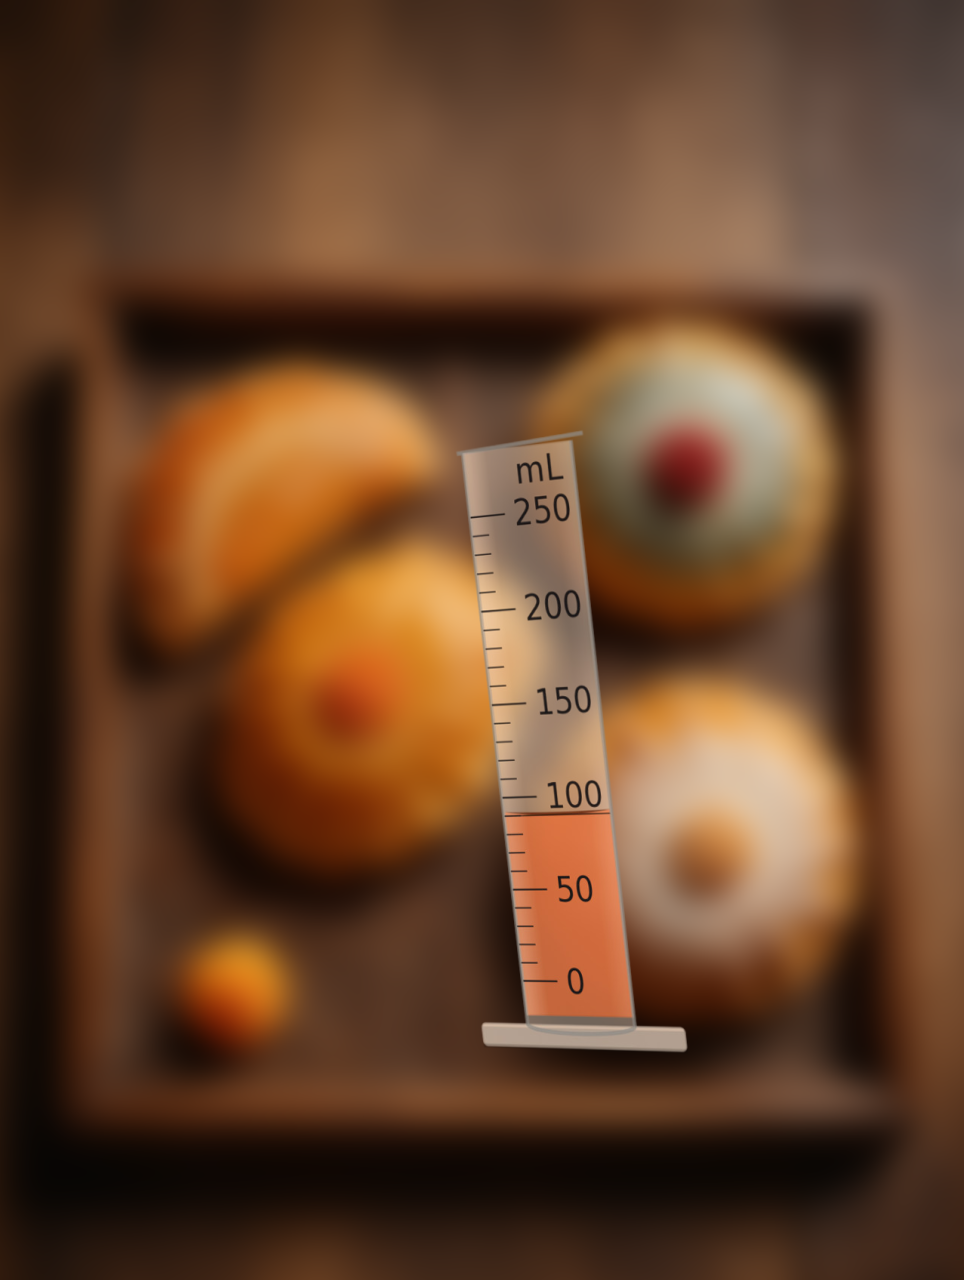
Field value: 90 mL
